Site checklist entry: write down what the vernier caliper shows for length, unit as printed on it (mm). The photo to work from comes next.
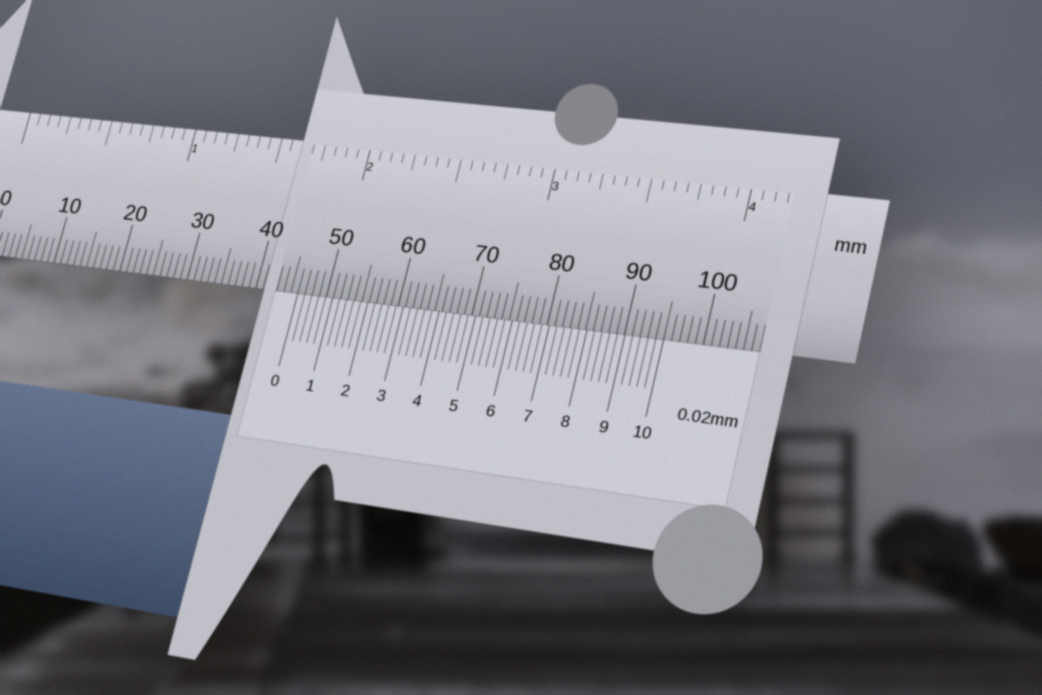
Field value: 46.0 mm
